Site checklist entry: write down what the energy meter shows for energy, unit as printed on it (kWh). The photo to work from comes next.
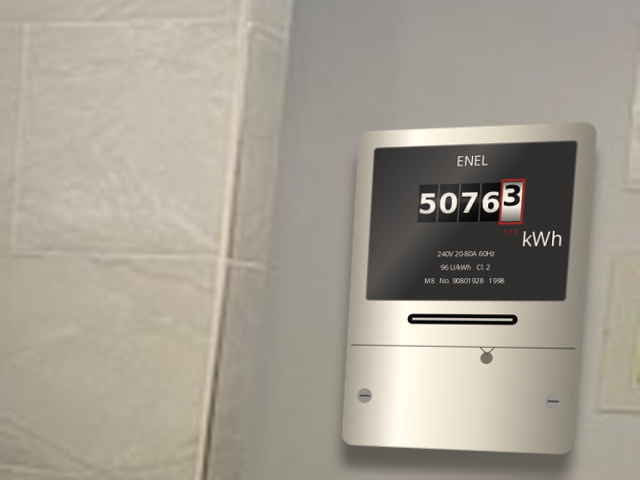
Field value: 5076.3 kWh
